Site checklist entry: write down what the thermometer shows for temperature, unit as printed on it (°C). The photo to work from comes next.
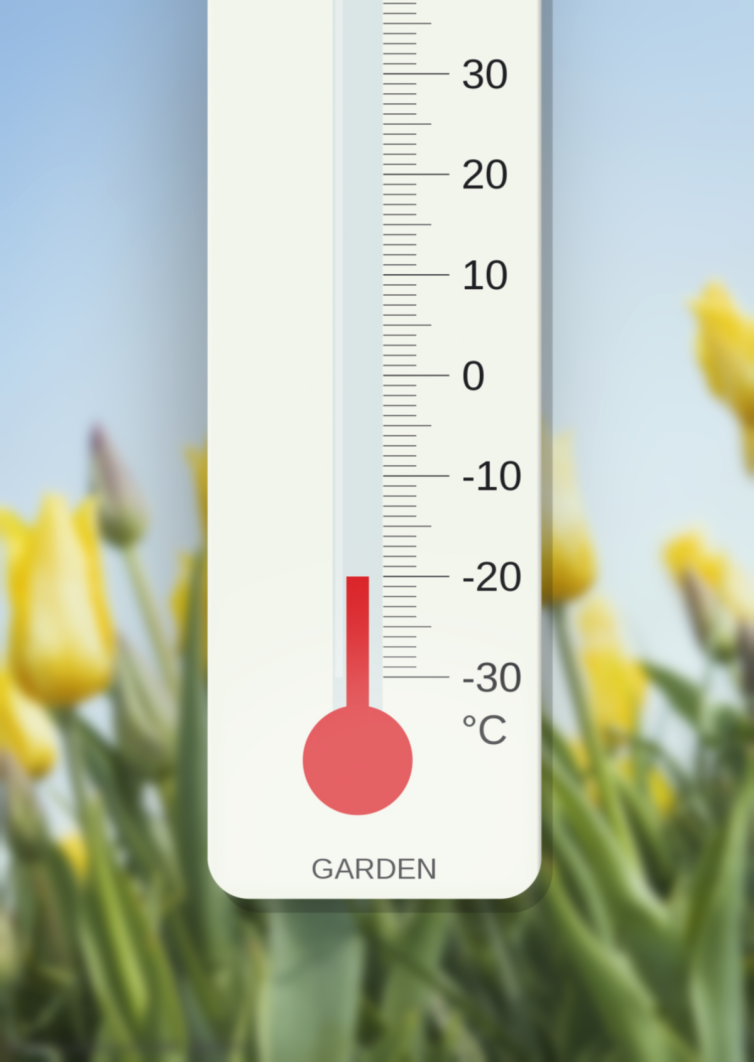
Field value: -20 °C
